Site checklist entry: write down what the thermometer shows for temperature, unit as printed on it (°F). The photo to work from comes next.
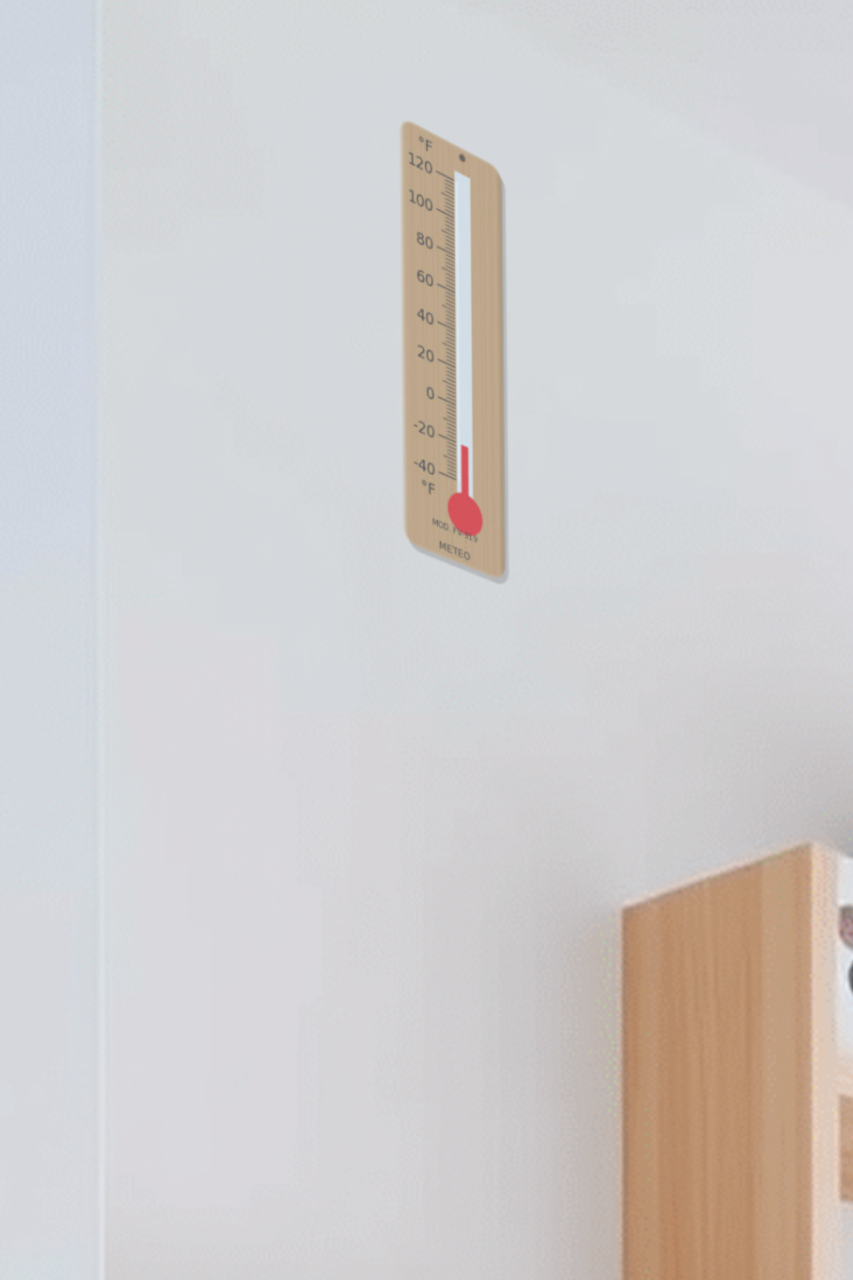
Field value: -20 °F
